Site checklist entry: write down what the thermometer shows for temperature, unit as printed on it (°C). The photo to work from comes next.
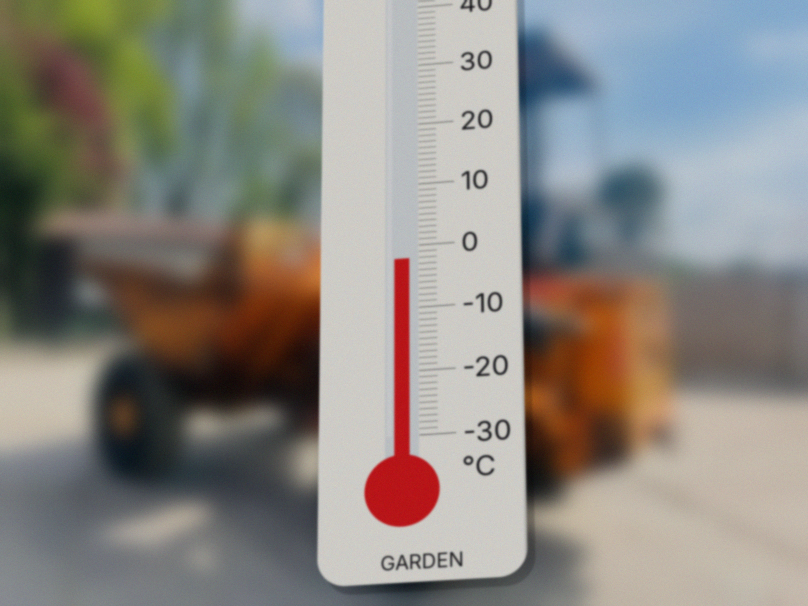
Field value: -2 °C
